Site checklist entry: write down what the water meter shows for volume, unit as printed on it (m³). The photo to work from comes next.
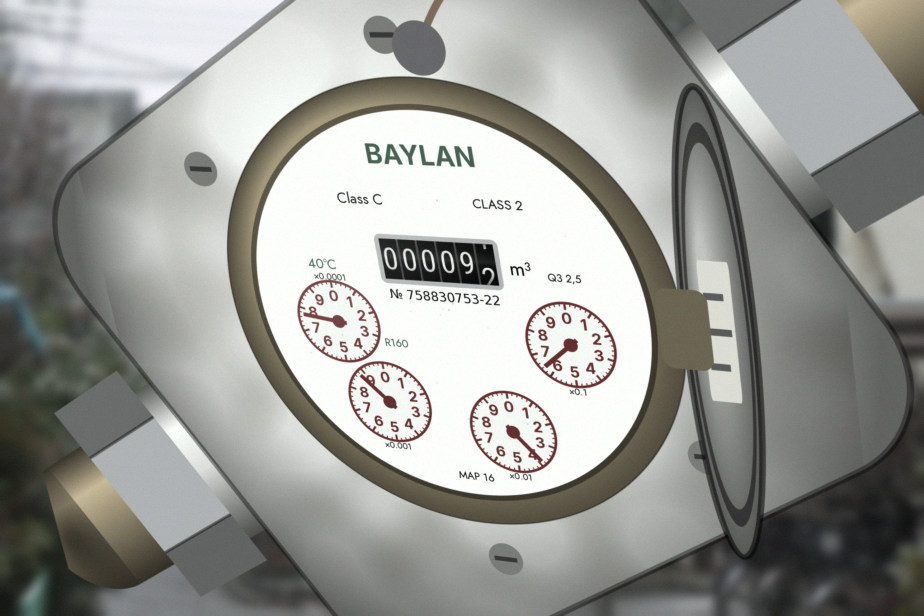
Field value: 91.6387 m³
